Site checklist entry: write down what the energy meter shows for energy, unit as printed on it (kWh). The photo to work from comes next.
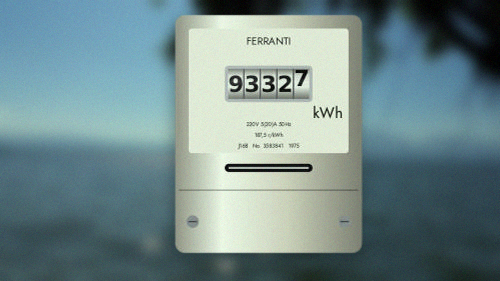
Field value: 93327 kWh
